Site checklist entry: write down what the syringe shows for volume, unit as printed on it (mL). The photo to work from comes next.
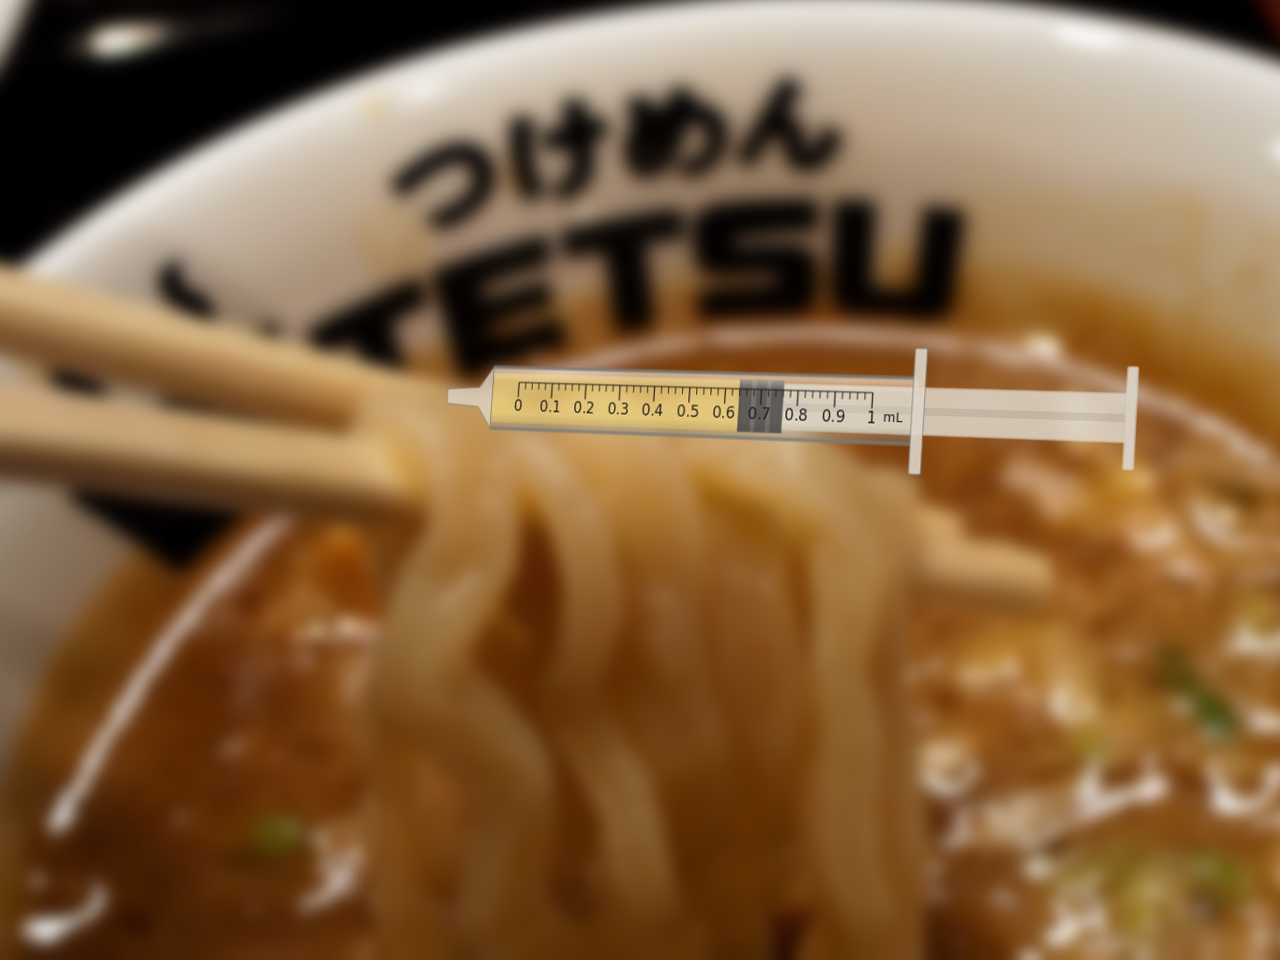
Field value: 0.64 mL
